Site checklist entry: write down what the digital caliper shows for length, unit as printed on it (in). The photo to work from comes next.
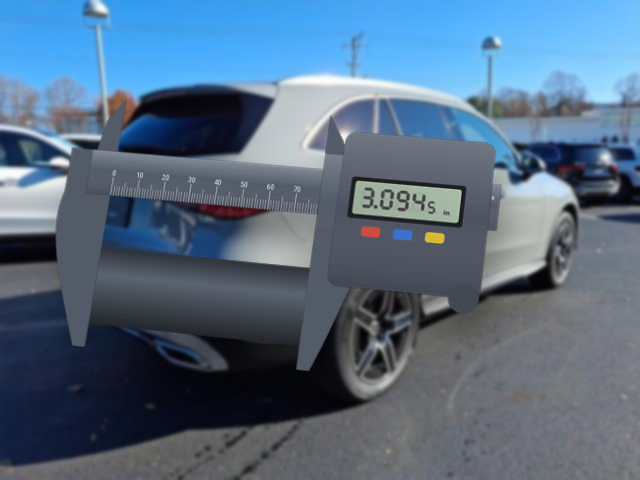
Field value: 3.0945 in
